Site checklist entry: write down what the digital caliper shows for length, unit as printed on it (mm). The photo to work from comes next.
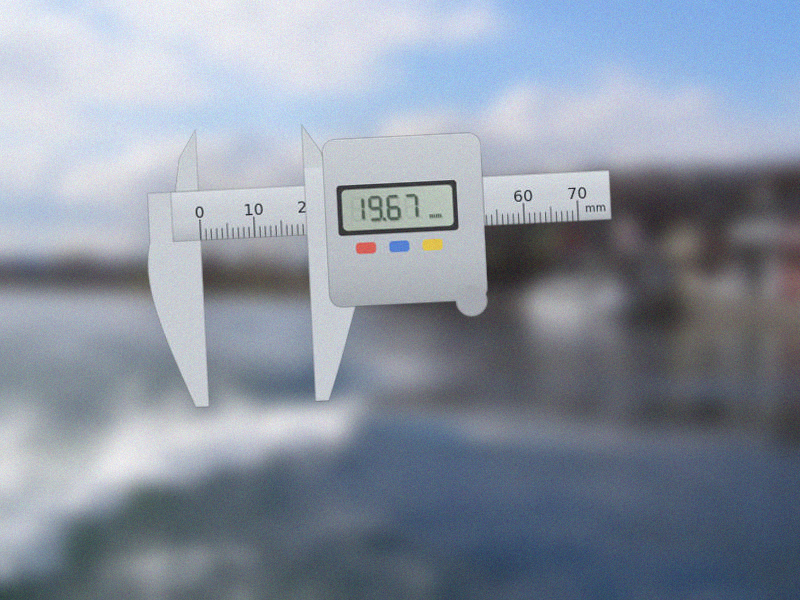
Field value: 19.67 mm
